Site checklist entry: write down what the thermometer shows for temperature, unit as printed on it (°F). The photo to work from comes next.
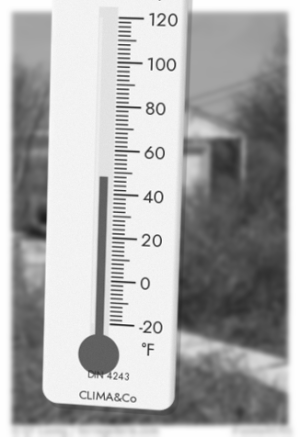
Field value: 48 °F
